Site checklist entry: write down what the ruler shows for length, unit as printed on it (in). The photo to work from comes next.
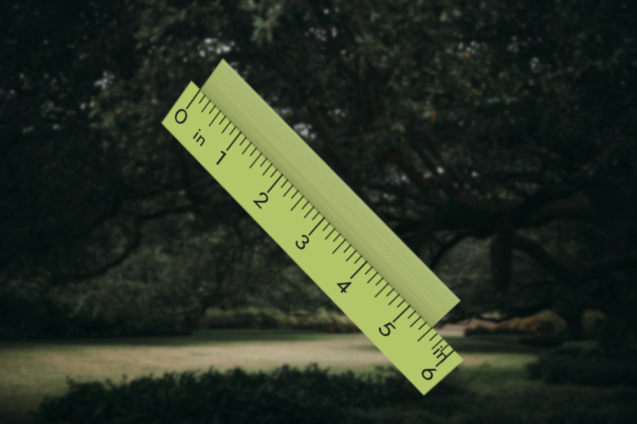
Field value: 5.5 in
